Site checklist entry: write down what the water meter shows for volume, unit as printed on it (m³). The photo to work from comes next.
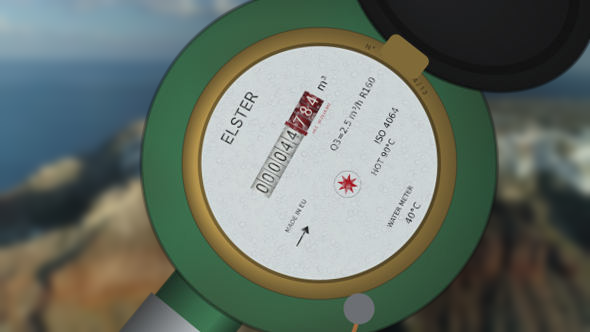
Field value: 44.784 m³
